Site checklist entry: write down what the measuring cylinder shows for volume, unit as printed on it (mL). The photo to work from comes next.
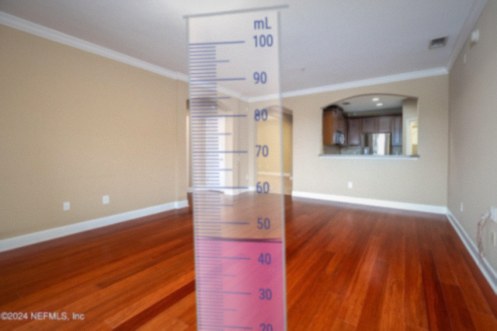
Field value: 45 mL
